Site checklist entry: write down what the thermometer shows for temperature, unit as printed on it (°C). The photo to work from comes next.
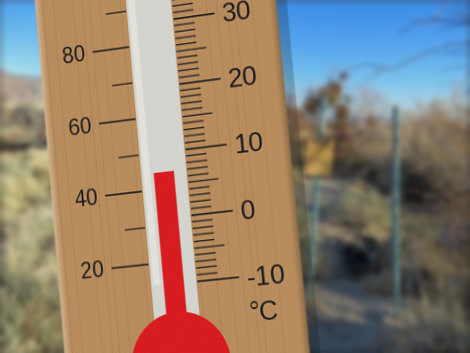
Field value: 7 °C
